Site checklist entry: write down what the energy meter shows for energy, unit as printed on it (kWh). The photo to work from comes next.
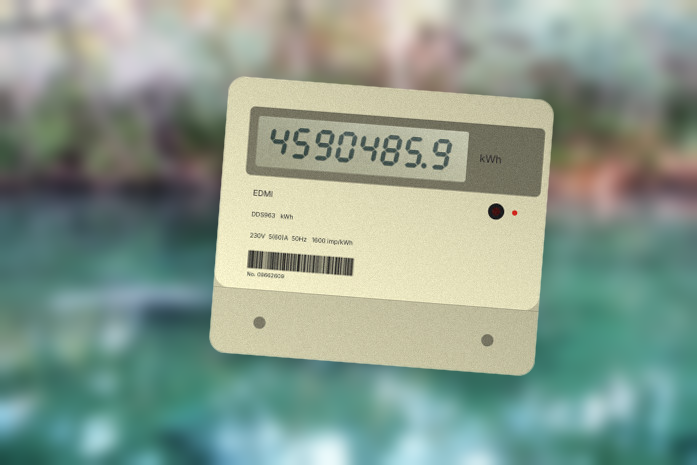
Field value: 4590485.9 kWh
